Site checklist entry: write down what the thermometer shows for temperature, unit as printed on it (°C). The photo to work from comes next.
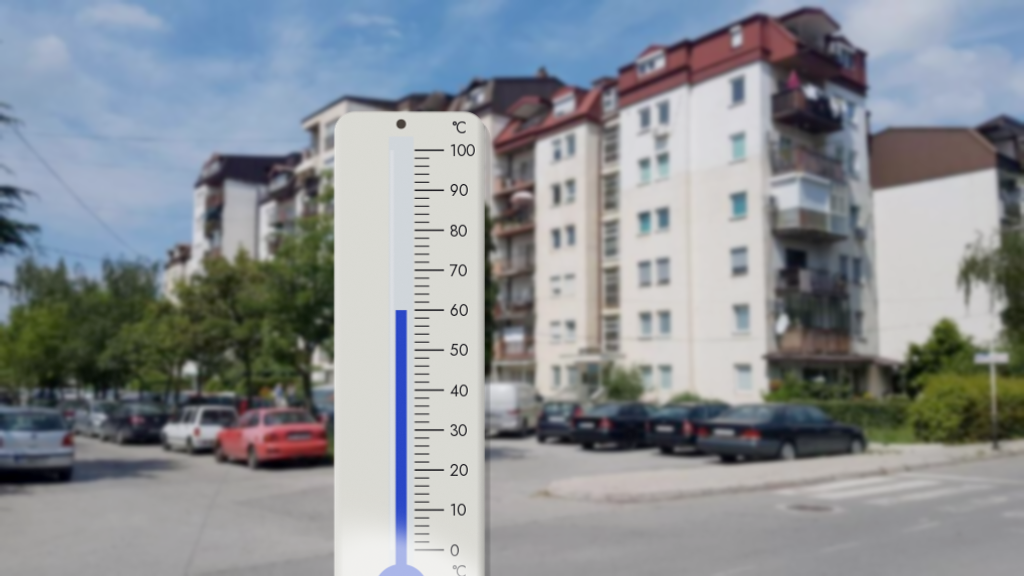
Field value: 60 °C
